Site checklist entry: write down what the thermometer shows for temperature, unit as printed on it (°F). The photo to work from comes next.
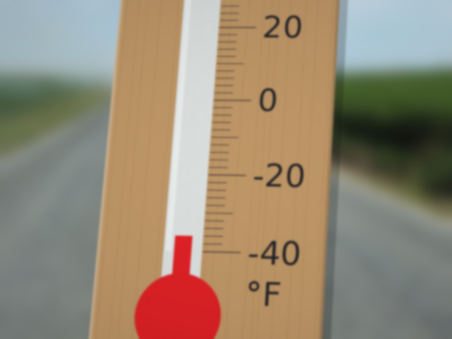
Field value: -36 °F
